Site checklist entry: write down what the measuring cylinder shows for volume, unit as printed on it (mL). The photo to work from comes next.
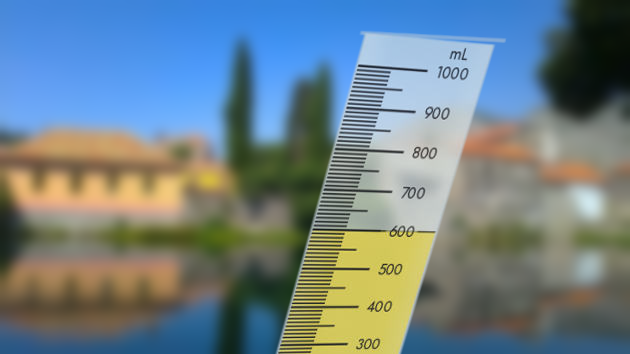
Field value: 600 mL
